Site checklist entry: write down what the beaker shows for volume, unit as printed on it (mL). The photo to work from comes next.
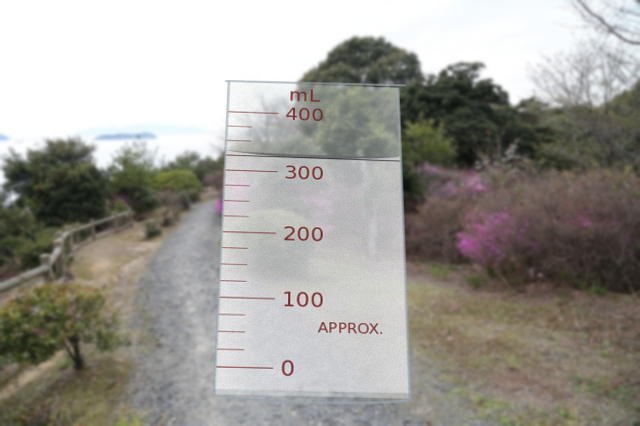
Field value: 325 mL
